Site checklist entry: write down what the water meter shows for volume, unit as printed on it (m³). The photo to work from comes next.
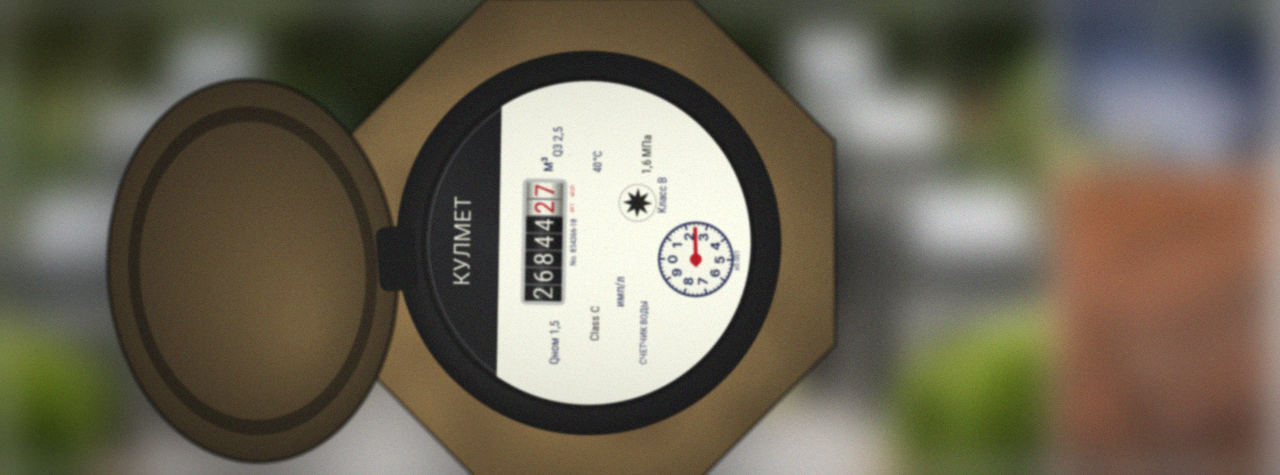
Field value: 26844.272 m³
